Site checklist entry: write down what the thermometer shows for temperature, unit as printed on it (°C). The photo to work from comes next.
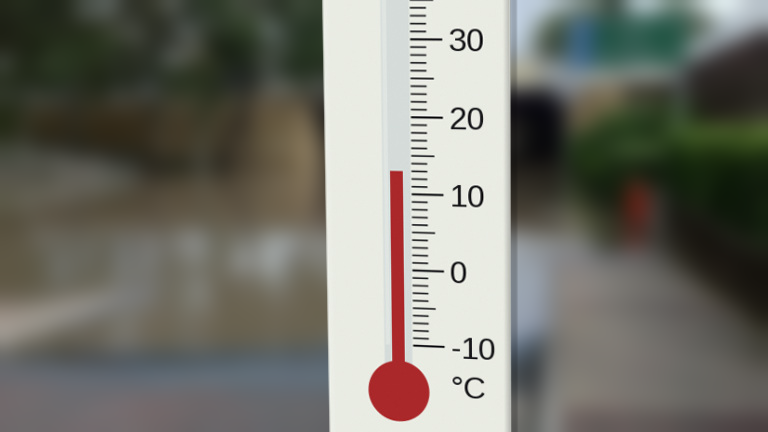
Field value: 13 °C
